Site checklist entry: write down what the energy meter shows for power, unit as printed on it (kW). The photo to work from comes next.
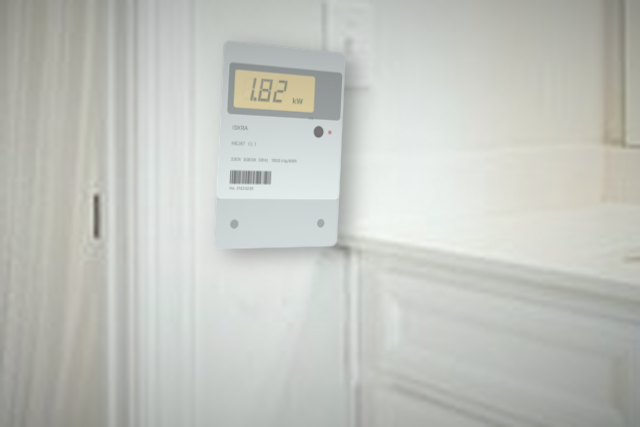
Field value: 1.82 kW
